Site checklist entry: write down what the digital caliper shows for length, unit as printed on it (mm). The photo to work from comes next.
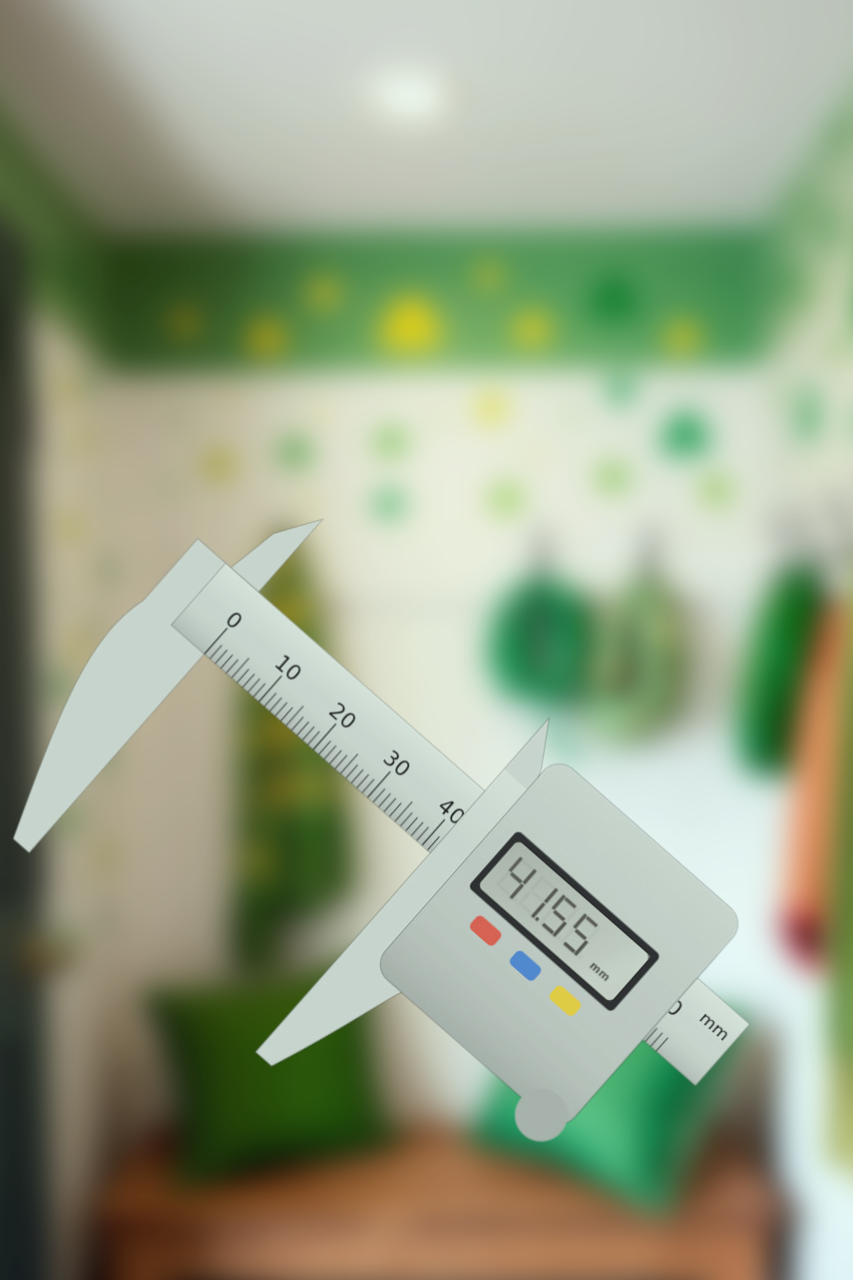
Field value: 41.55 mm
